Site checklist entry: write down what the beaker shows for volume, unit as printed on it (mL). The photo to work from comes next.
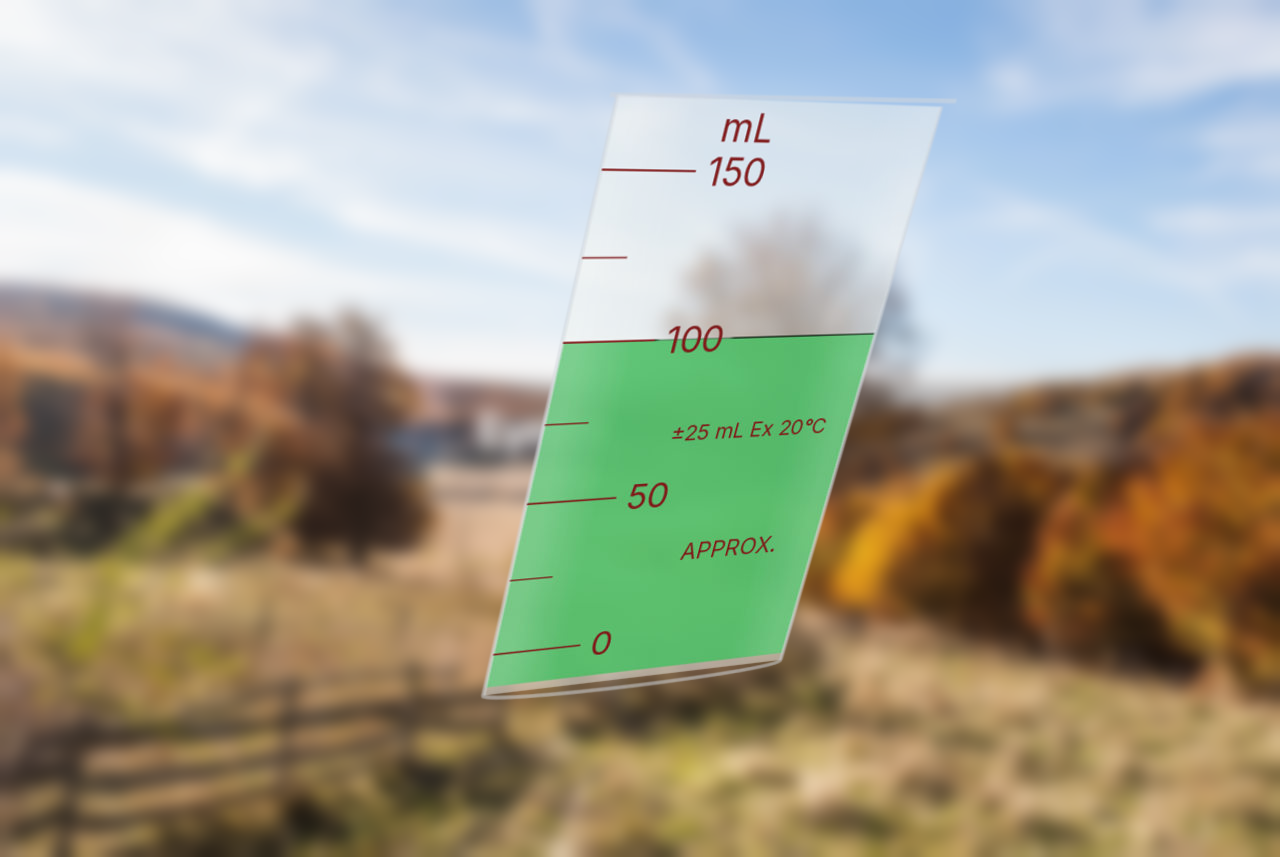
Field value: 100 mL
